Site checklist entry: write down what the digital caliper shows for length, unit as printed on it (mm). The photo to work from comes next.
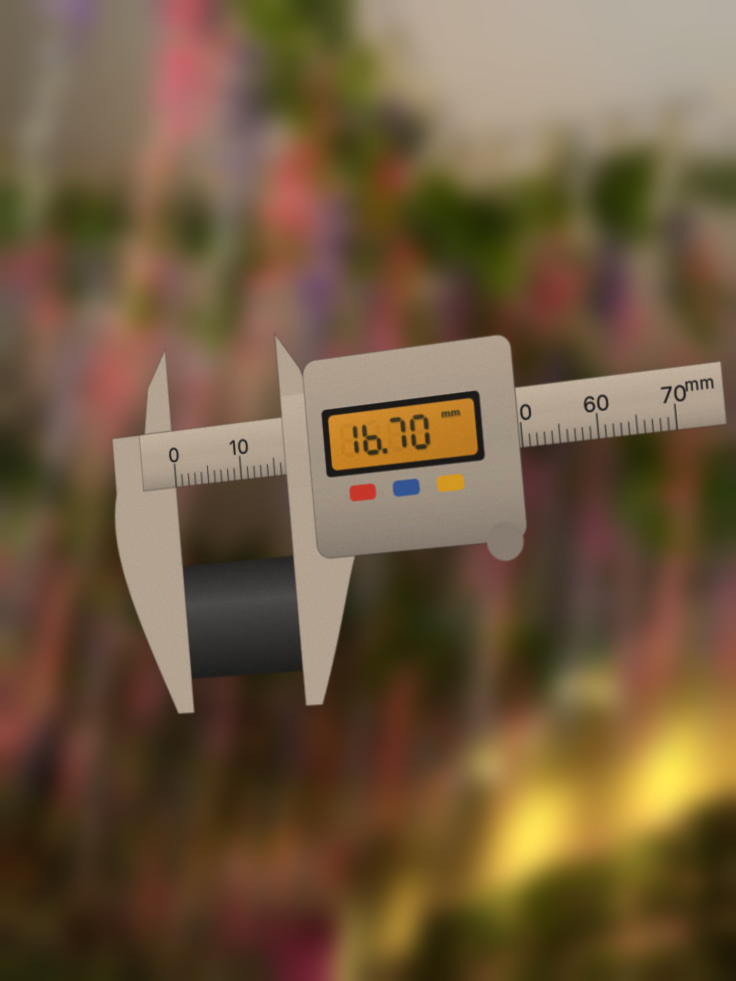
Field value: 16.70 mm
